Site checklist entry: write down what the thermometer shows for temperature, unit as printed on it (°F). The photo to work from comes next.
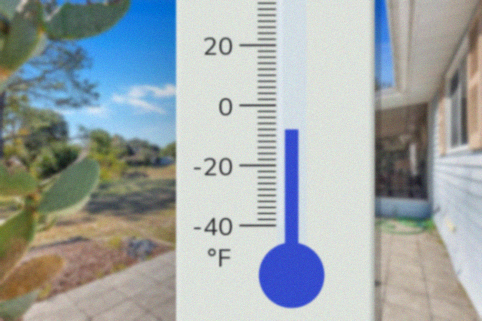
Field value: -8 °F
